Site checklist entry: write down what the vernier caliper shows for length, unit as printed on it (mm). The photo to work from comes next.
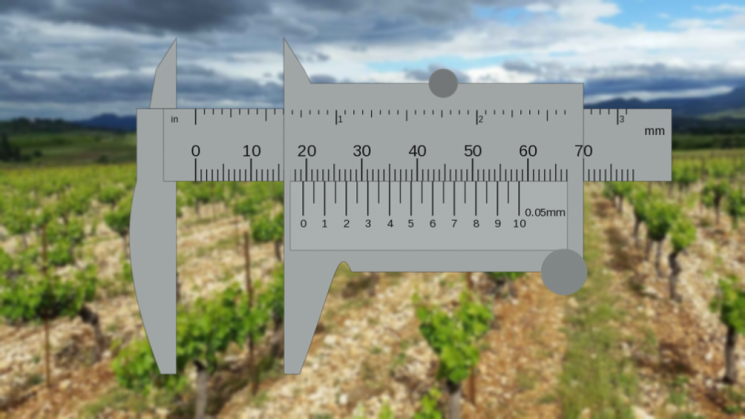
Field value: 19.4 mm
